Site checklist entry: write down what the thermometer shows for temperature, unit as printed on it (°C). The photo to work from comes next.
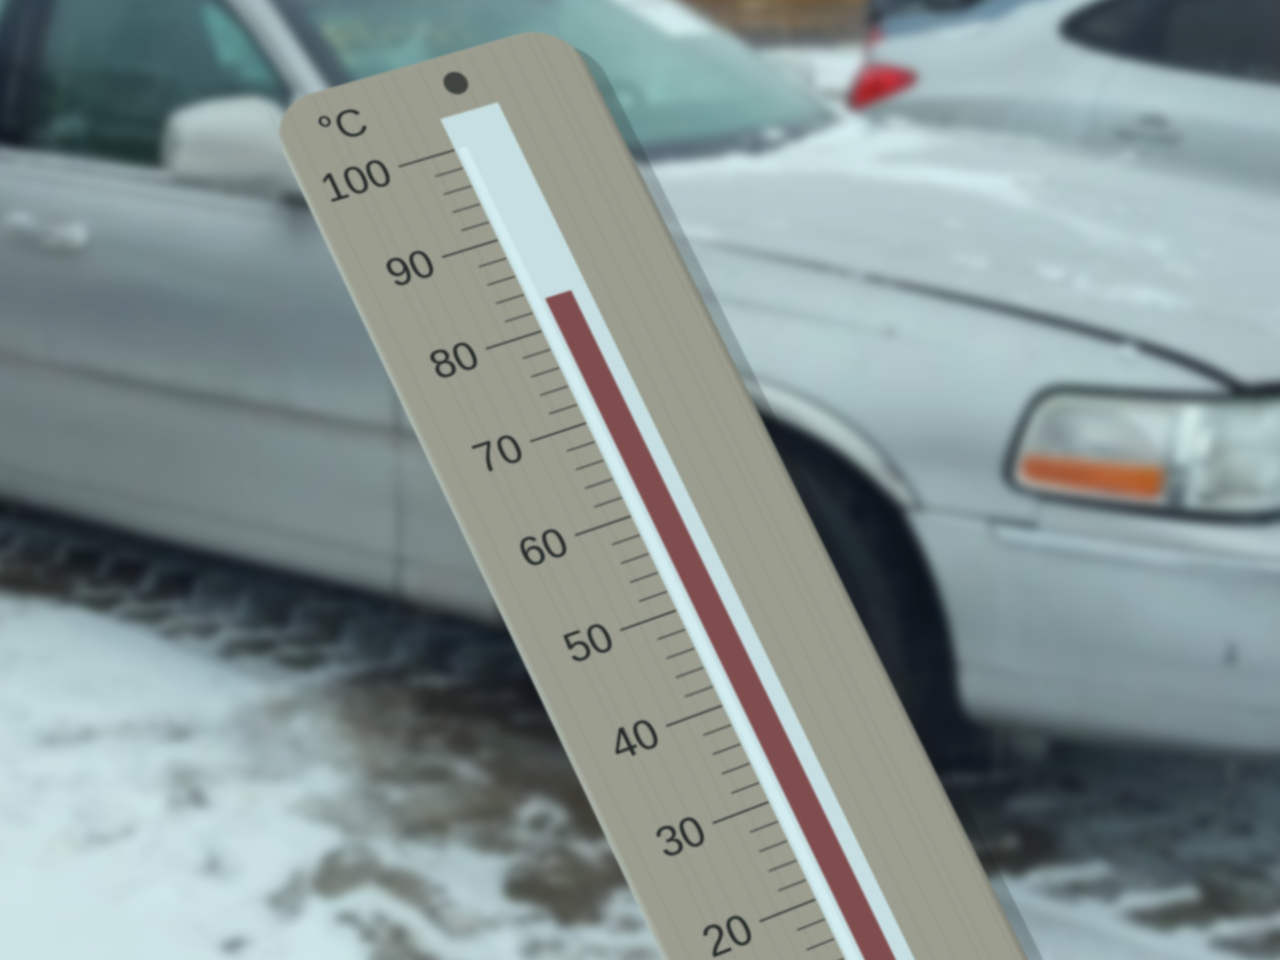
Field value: 83 °C
